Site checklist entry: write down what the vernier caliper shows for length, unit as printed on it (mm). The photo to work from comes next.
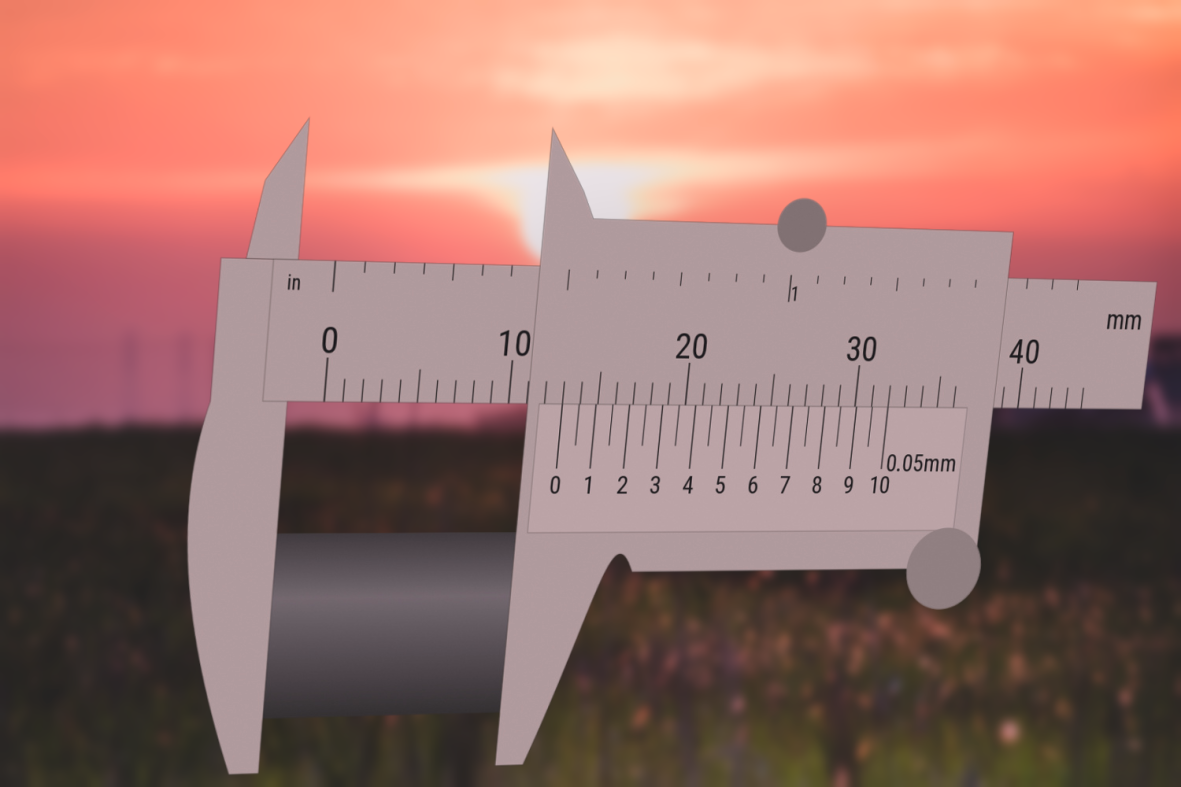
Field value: 13.0 mm
